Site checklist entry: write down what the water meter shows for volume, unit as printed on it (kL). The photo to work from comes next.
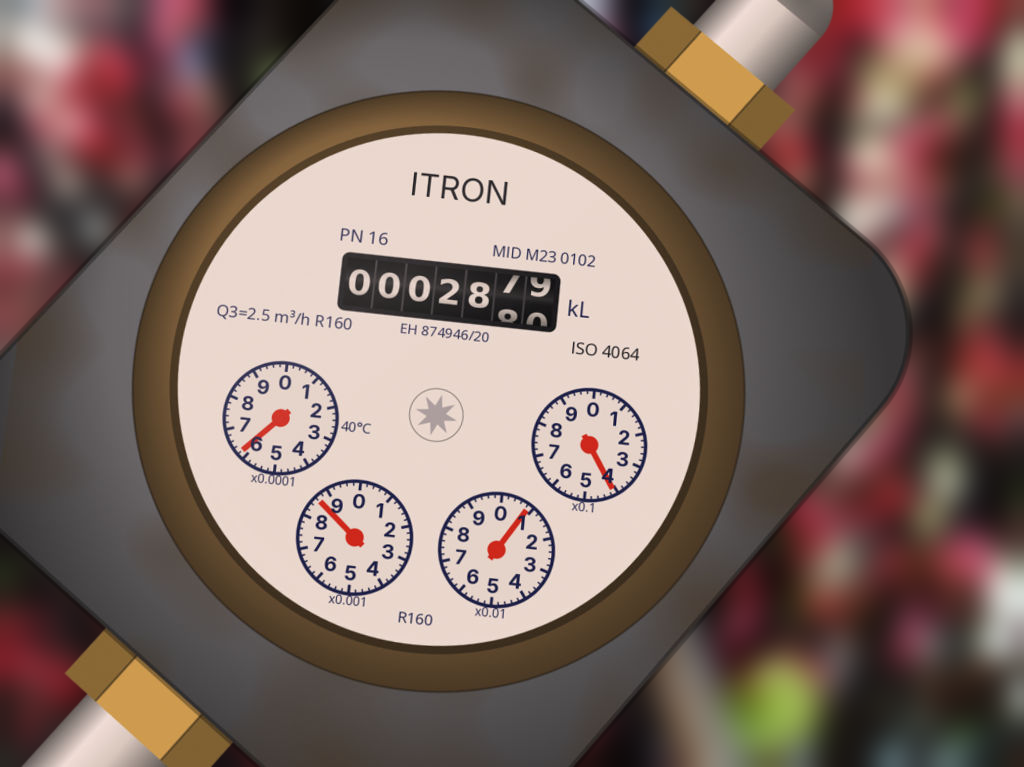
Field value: 2879.4086 kL
